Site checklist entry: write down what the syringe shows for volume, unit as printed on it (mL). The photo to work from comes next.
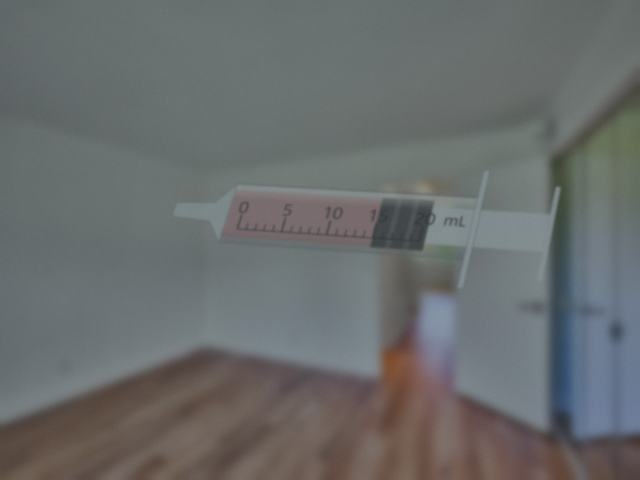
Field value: 15 mL
